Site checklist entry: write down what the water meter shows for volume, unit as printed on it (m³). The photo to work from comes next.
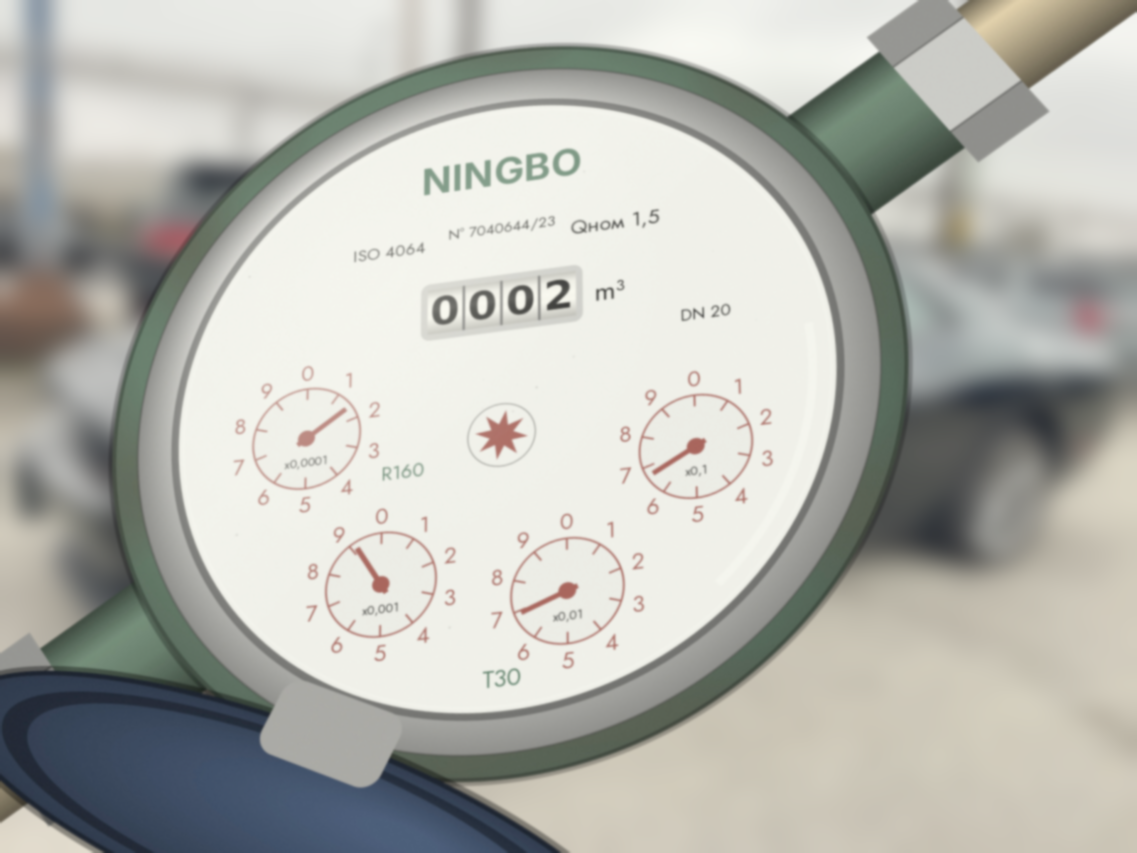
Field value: 2.6691 m³
